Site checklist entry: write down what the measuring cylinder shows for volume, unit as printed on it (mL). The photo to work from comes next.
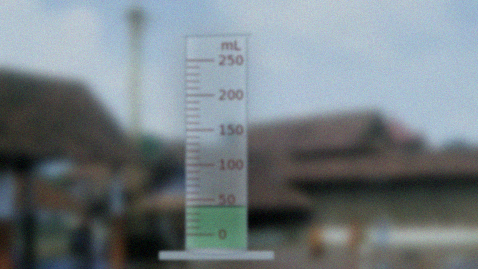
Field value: 40 mL
